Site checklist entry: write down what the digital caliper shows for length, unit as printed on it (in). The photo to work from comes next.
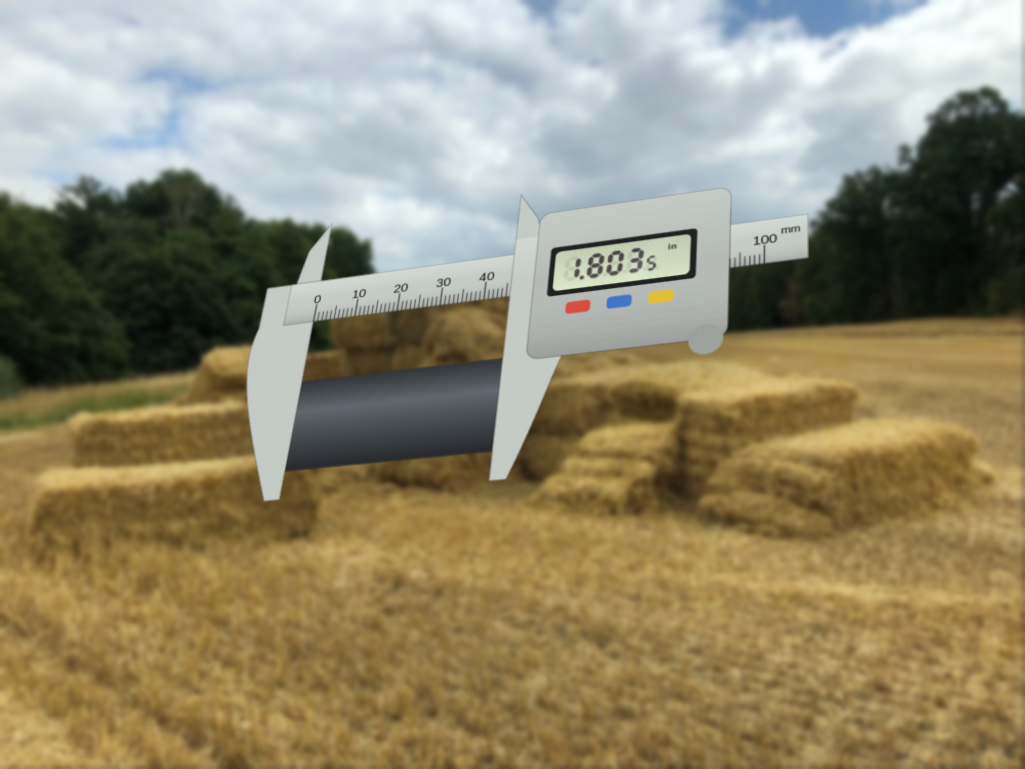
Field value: 1.8035 in
